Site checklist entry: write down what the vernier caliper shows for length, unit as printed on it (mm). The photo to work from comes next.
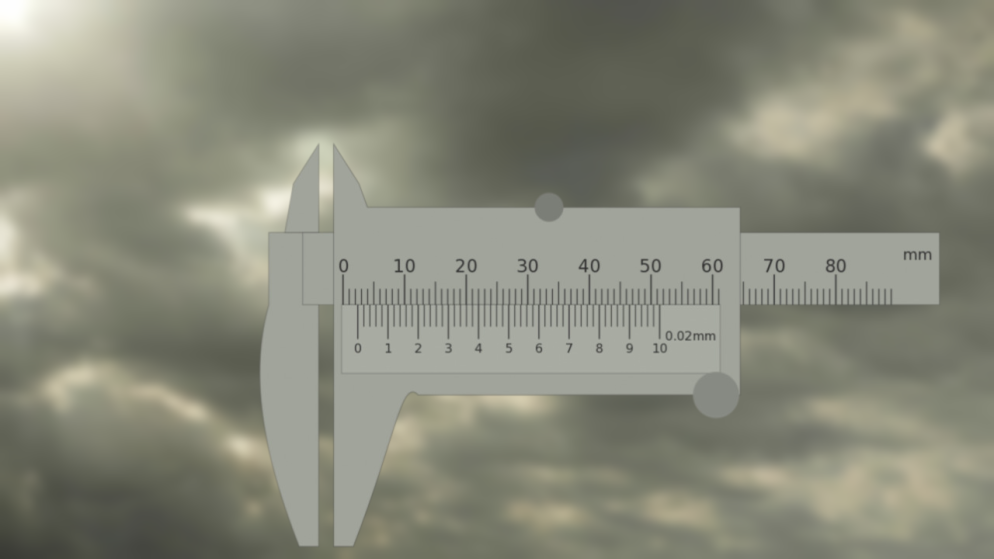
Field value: 2.4 mm
